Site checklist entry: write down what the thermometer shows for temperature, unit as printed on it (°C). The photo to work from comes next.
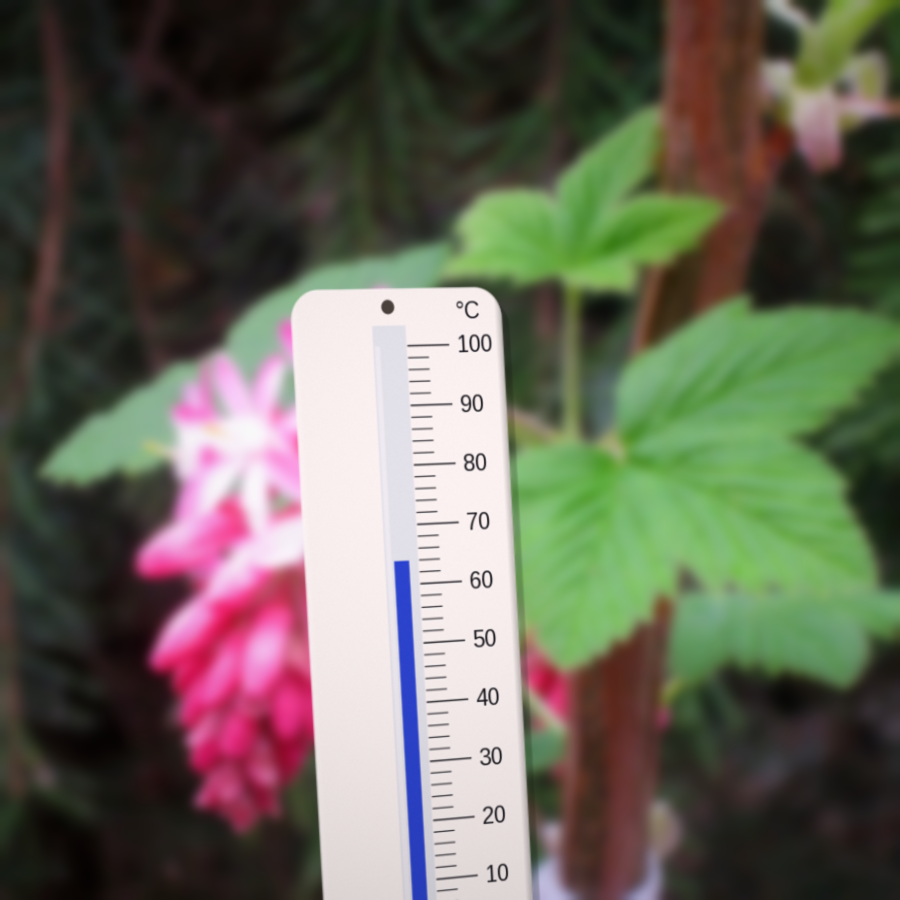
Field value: 64 °C
